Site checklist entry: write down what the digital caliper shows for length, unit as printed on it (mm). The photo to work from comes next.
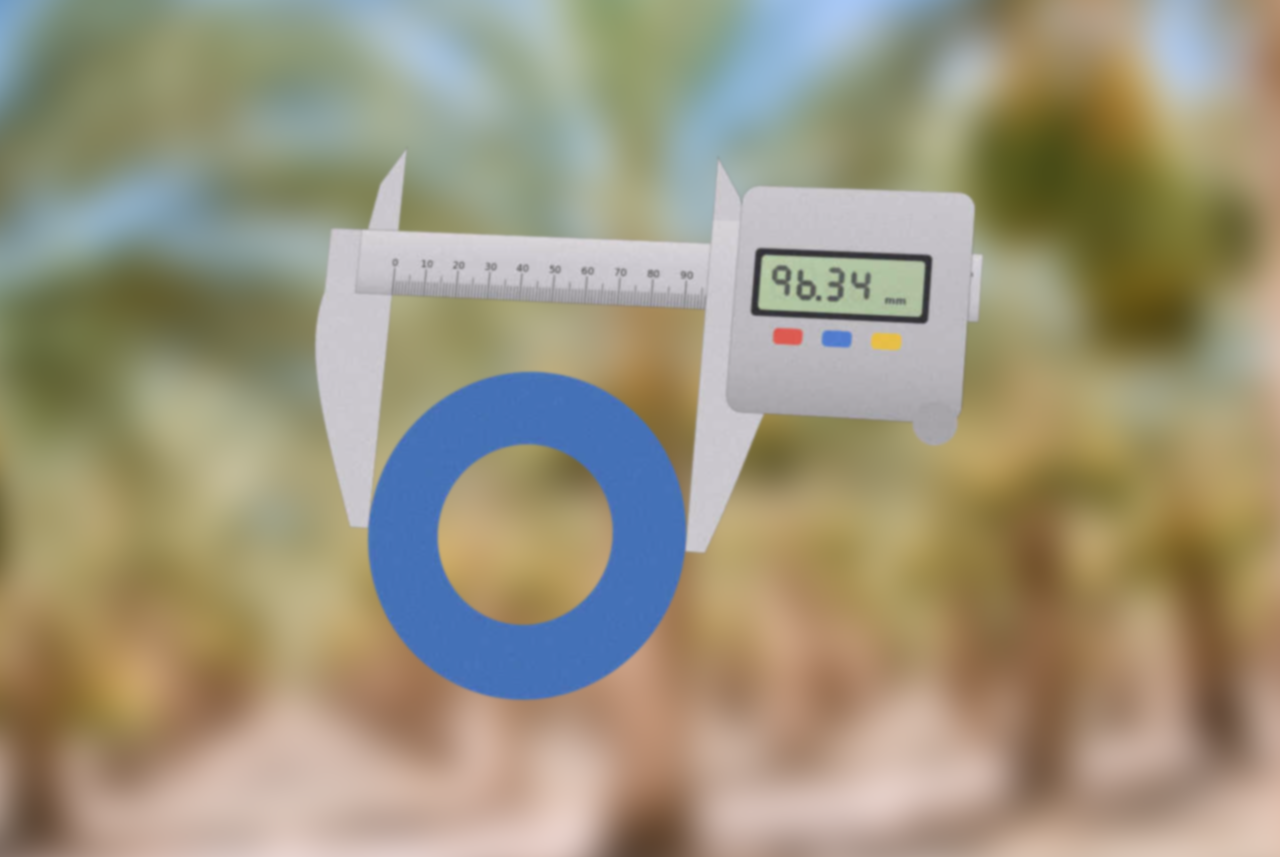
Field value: 96.34 mm
